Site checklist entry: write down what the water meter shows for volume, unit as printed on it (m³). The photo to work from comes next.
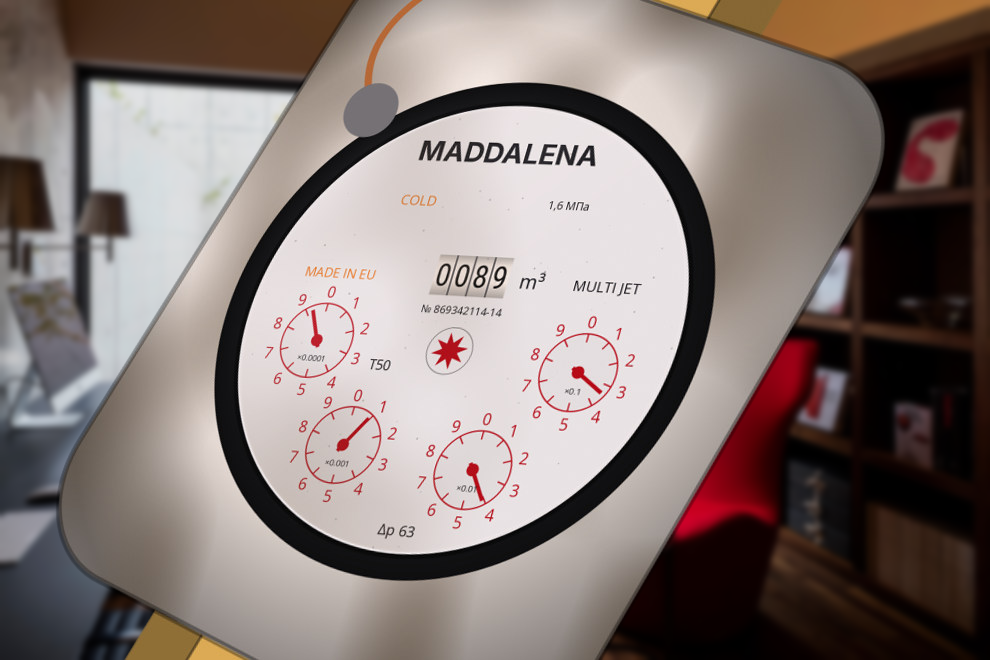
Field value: 89.3409 m³
